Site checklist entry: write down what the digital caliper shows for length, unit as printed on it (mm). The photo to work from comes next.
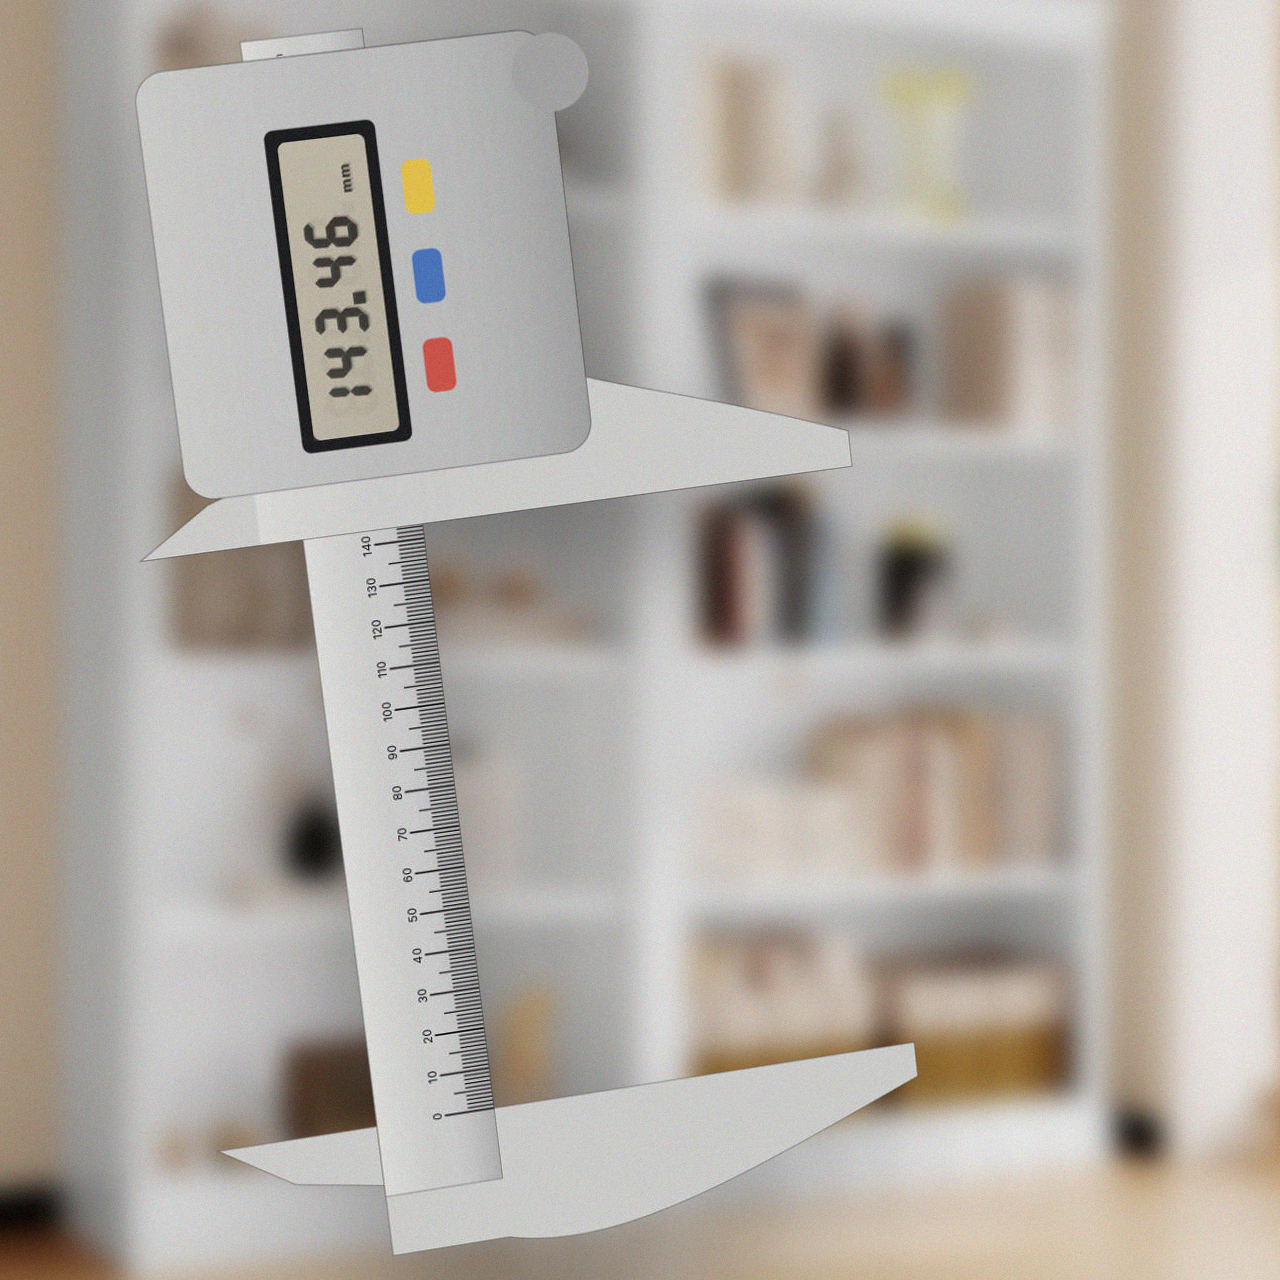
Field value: 143.46 mm
